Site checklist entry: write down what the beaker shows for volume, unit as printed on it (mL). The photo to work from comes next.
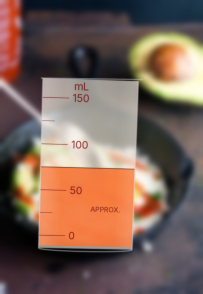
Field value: 75 mL
